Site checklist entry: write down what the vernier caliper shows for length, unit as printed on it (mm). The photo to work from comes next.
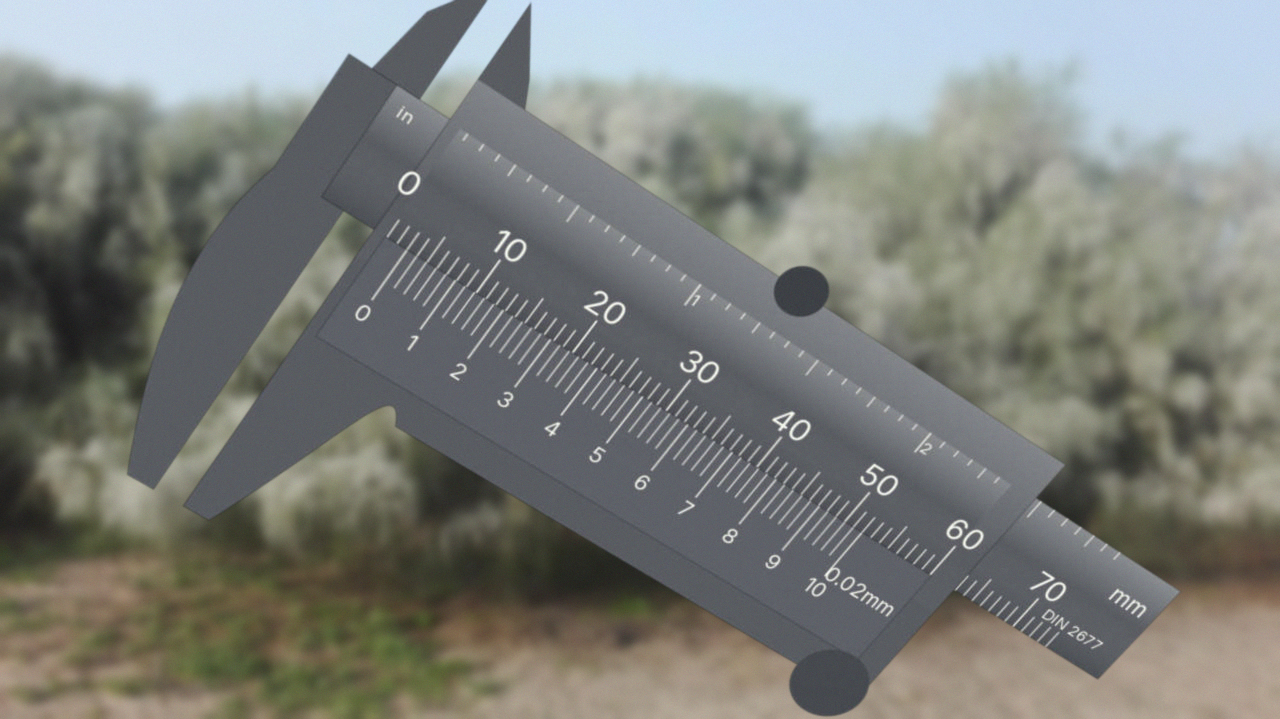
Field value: 3.0 mm
